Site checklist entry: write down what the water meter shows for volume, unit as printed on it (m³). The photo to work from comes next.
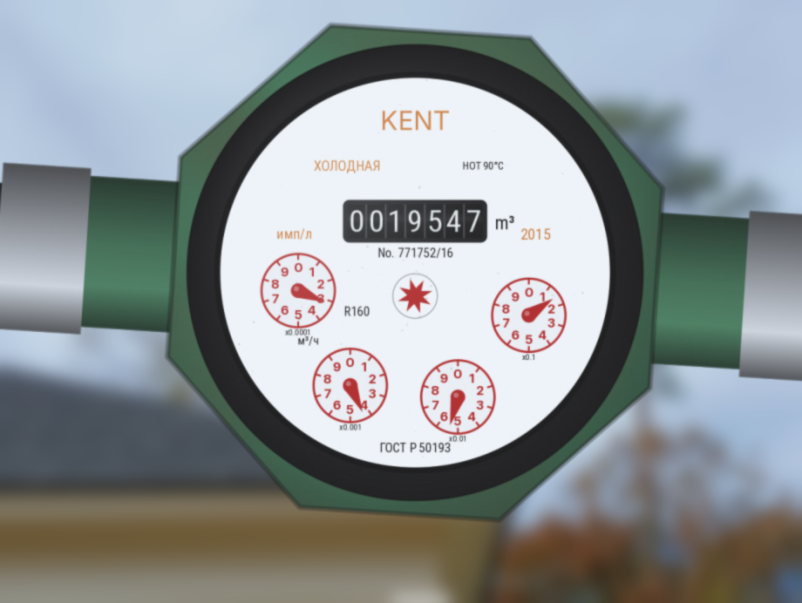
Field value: 19547.1543 m³
